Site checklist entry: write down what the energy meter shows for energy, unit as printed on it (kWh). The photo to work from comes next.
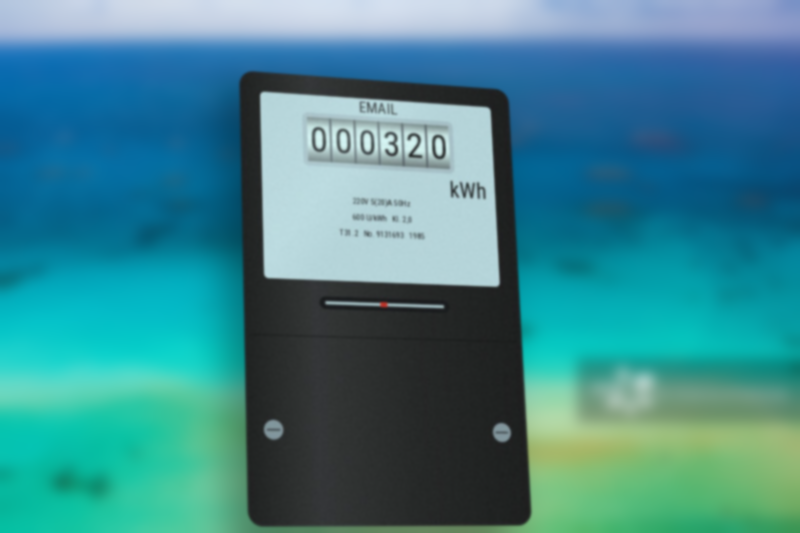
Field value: 320 kWh
